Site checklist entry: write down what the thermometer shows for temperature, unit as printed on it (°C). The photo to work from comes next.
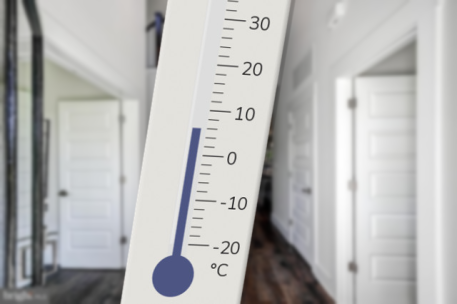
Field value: 6 °C
